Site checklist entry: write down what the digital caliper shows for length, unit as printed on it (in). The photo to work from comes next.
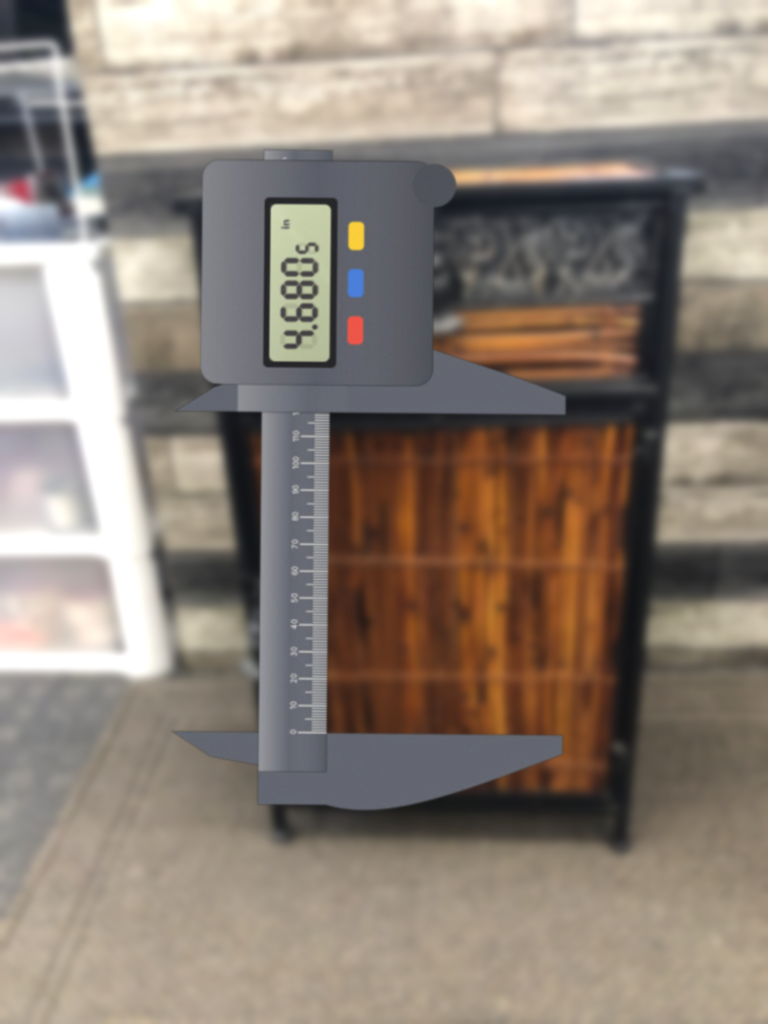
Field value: 4.6805 in
